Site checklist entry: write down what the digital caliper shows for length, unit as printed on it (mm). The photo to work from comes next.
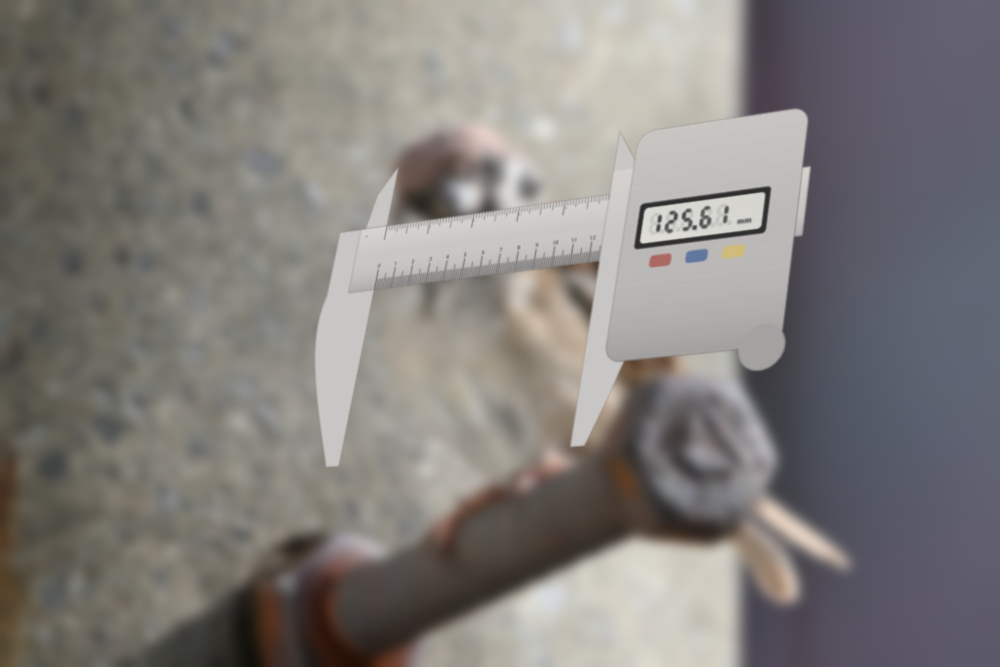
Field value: 125.61 mm
